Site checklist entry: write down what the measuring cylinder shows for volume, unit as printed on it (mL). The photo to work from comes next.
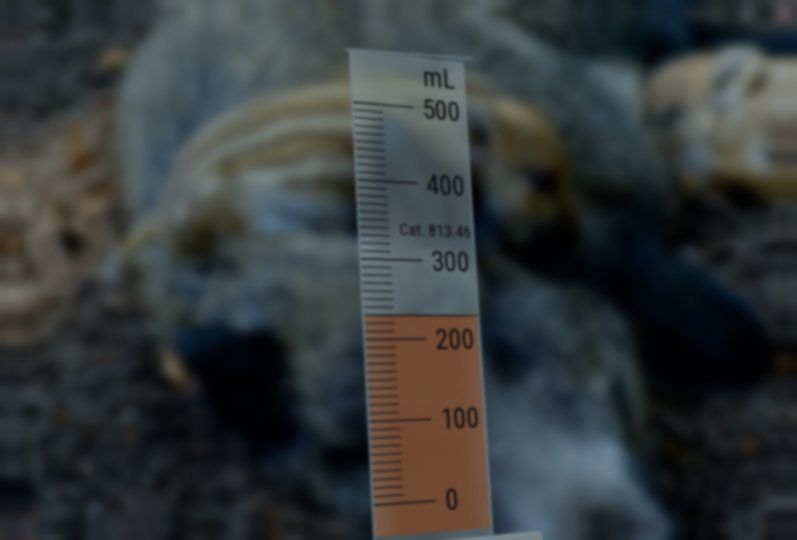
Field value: 230 mL
